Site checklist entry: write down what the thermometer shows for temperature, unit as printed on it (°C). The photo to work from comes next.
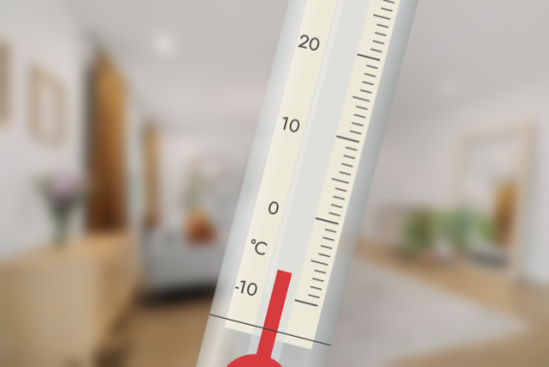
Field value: -7 °C
